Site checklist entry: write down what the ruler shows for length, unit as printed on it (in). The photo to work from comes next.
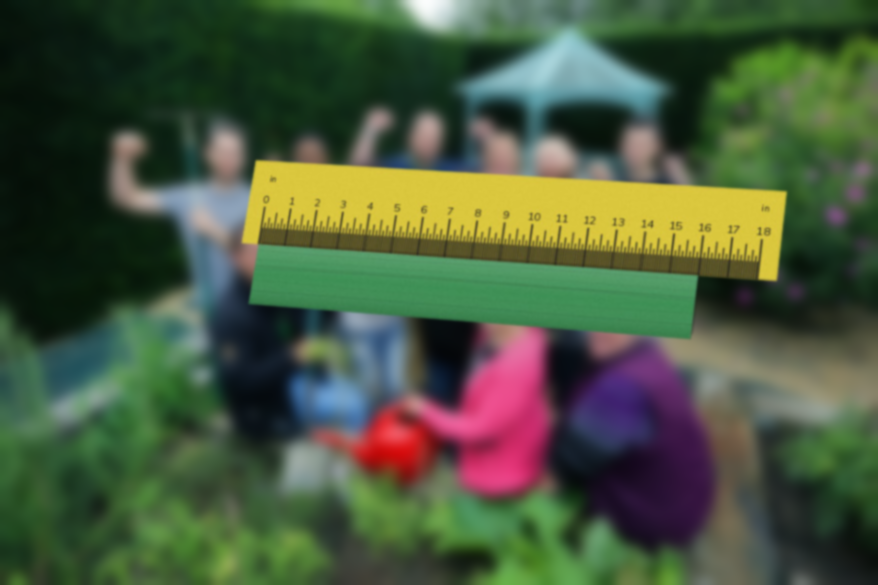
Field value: 16 in
